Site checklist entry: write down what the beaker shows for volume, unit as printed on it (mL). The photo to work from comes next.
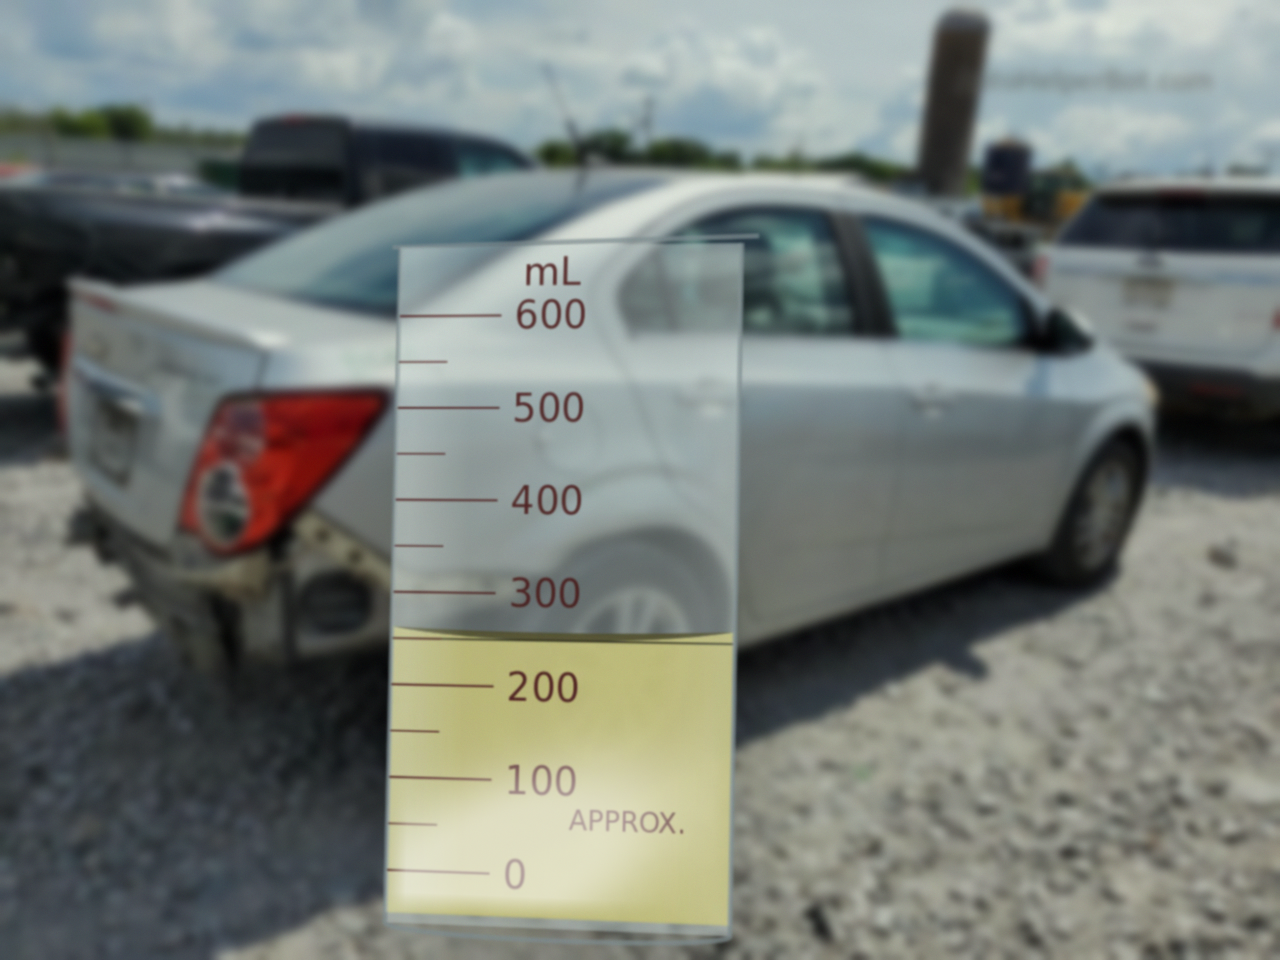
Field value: 250 mL
